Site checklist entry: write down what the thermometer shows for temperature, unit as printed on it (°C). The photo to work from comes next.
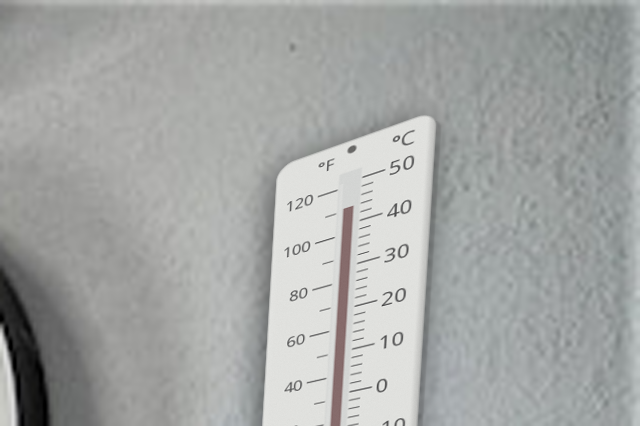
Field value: 44 °C
